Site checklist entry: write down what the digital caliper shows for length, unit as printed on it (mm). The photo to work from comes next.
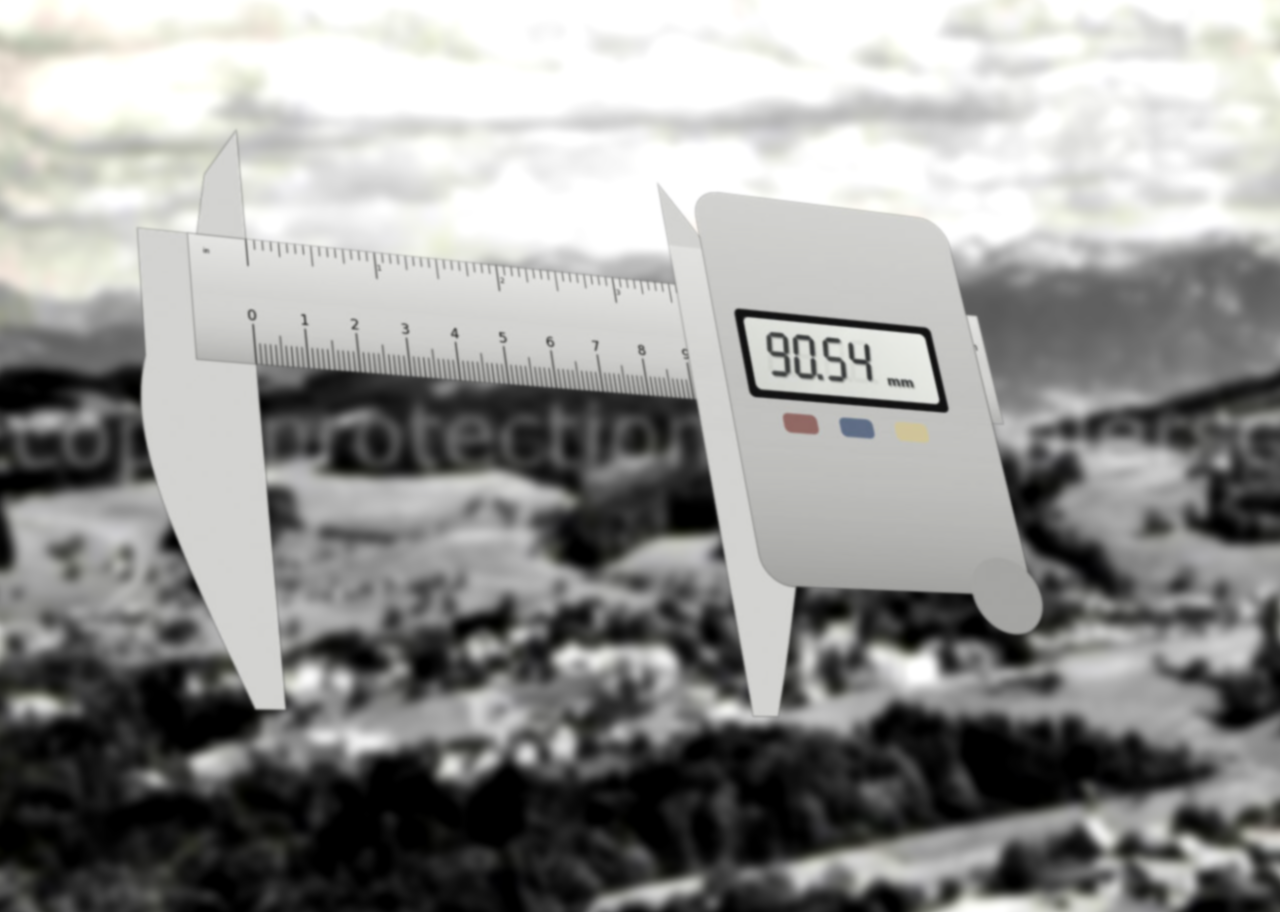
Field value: 90.54 mm
